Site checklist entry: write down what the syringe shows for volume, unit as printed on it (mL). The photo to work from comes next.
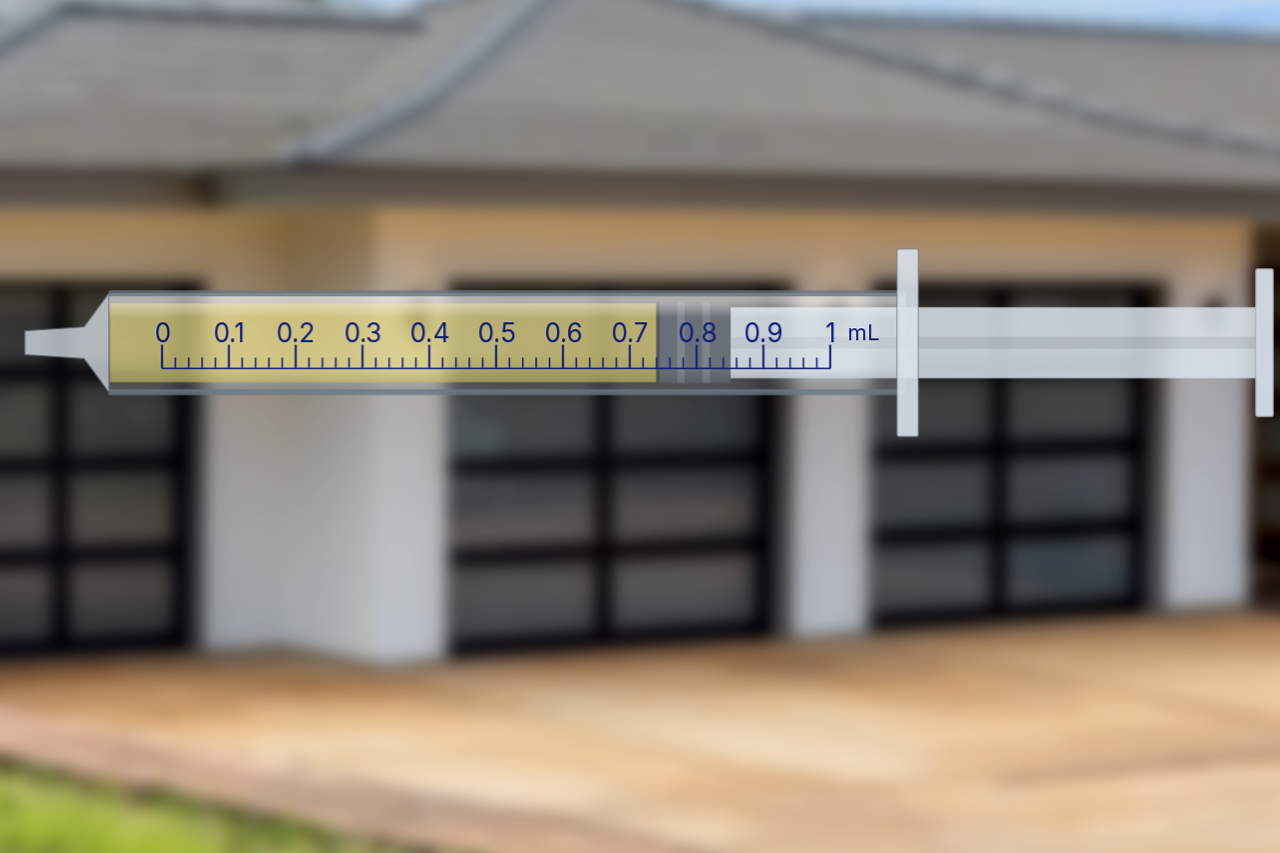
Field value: 0.74 mL
